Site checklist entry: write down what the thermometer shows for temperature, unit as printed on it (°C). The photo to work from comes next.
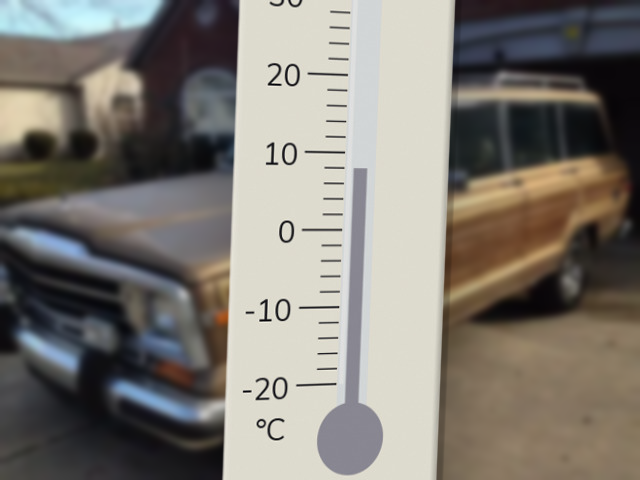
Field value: 8 °C
